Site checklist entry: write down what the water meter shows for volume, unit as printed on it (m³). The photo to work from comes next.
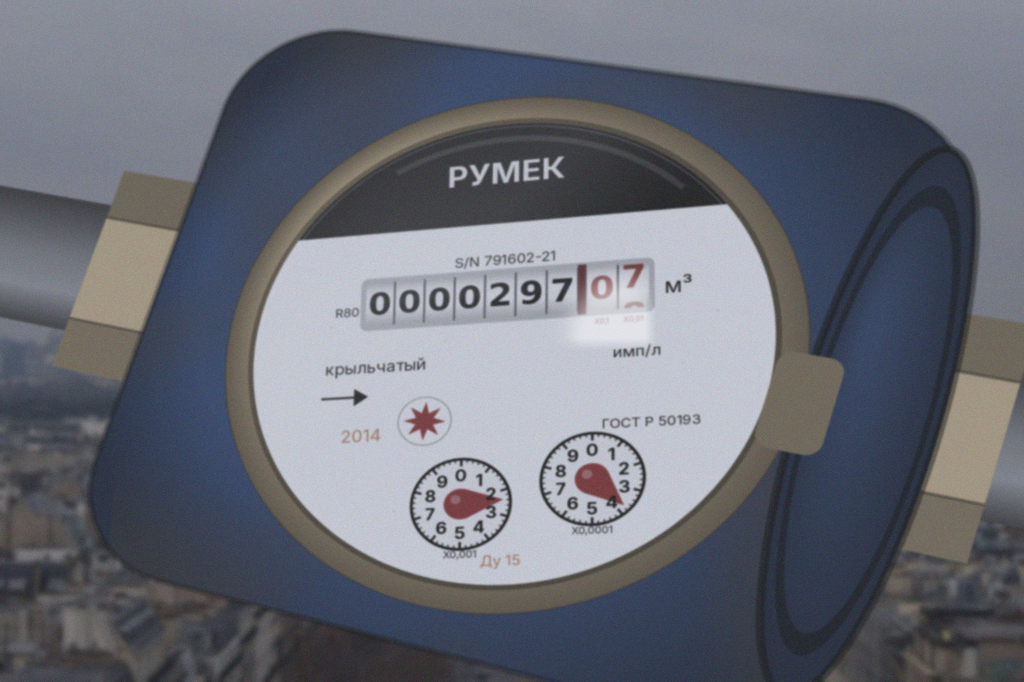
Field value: 297.0723 m³
